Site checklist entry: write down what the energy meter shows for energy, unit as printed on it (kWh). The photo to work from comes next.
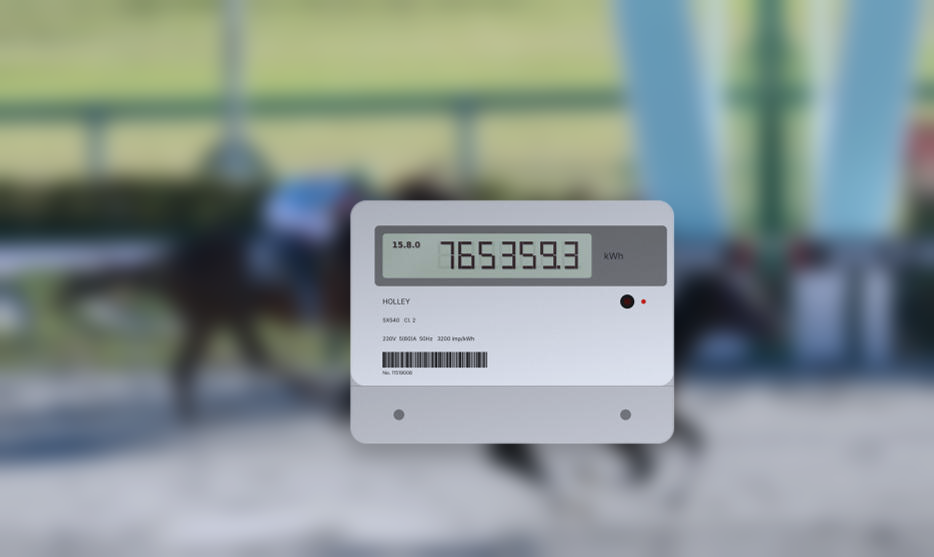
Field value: 765359.3 kWh
